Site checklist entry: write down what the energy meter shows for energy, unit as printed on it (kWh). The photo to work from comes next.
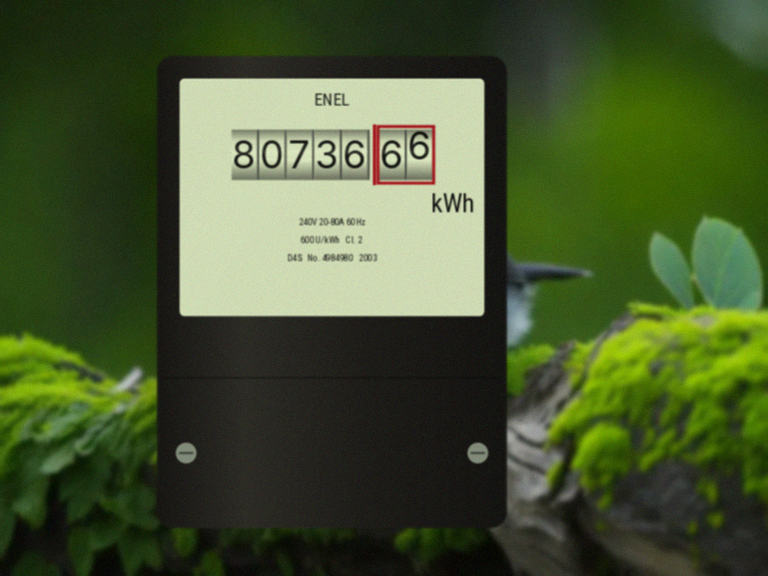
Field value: 80736.66 kWh
